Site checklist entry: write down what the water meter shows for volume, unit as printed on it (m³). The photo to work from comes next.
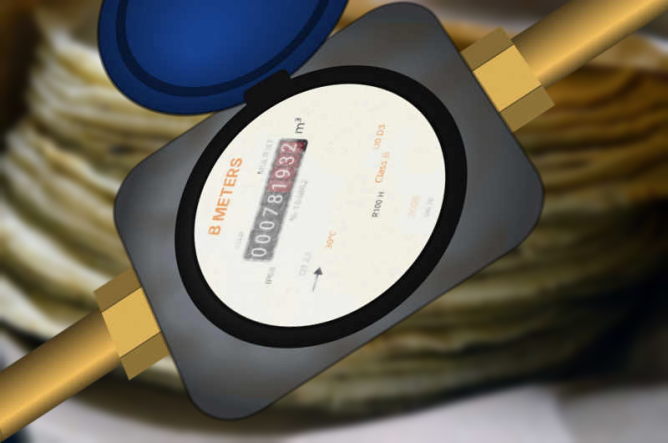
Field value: 78.1932 m³
